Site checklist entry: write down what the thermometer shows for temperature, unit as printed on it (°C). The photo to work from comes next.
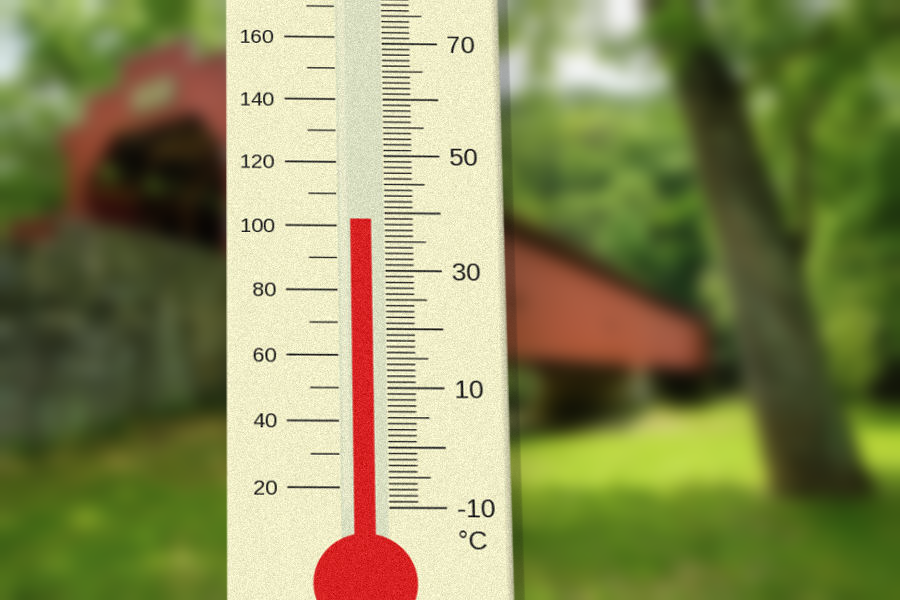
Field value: 39 °C
